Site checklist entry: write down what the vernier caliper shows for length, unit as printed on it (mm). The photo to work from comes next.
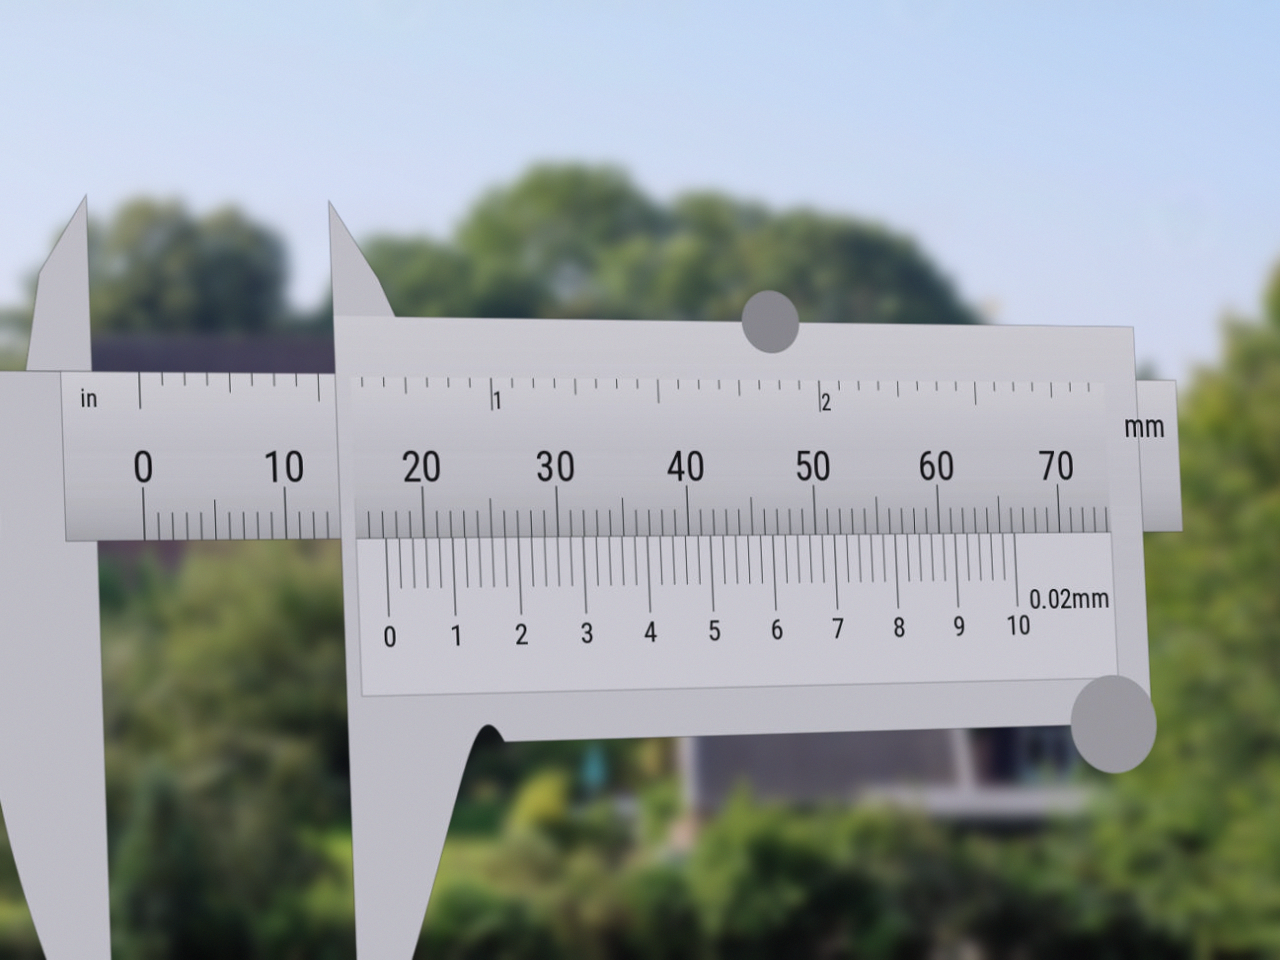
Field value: 17.2 mm
